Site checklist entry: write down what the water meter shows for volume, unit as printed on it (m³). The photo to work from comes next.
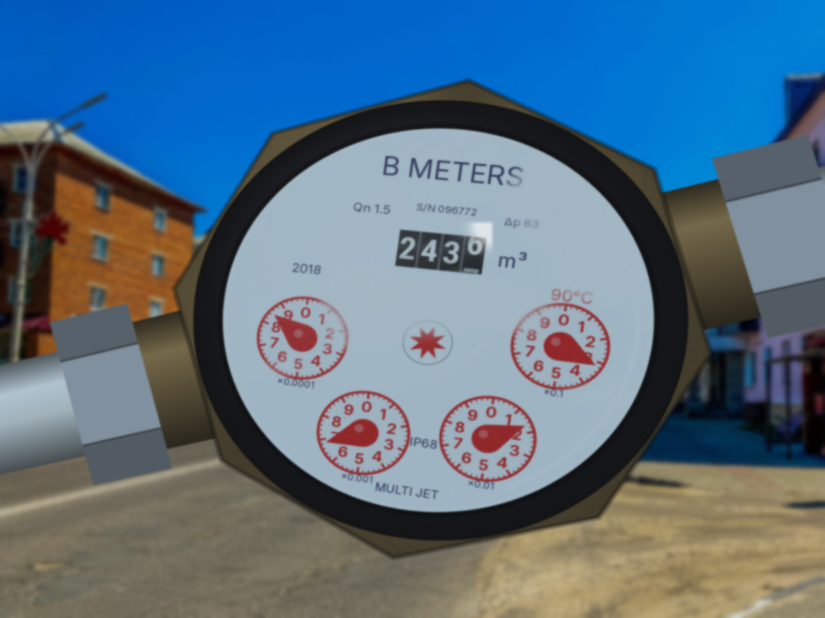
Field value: 2436.3168 m³
